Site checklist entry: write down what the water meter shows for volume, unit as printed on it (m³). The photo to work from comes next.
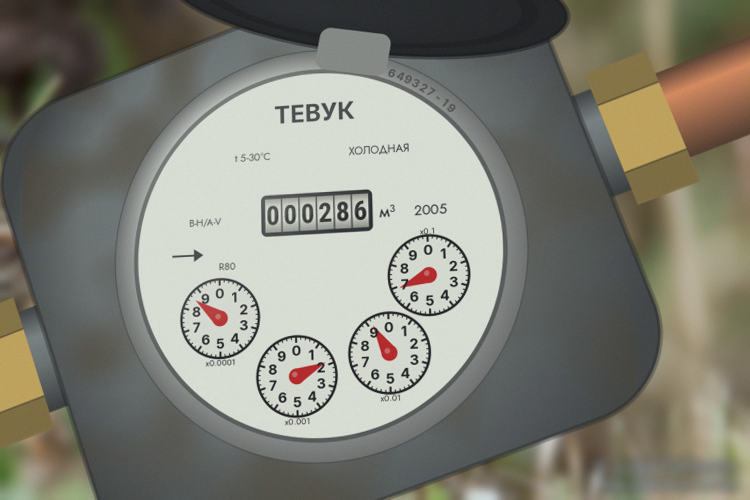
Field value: 286.6918 m³
